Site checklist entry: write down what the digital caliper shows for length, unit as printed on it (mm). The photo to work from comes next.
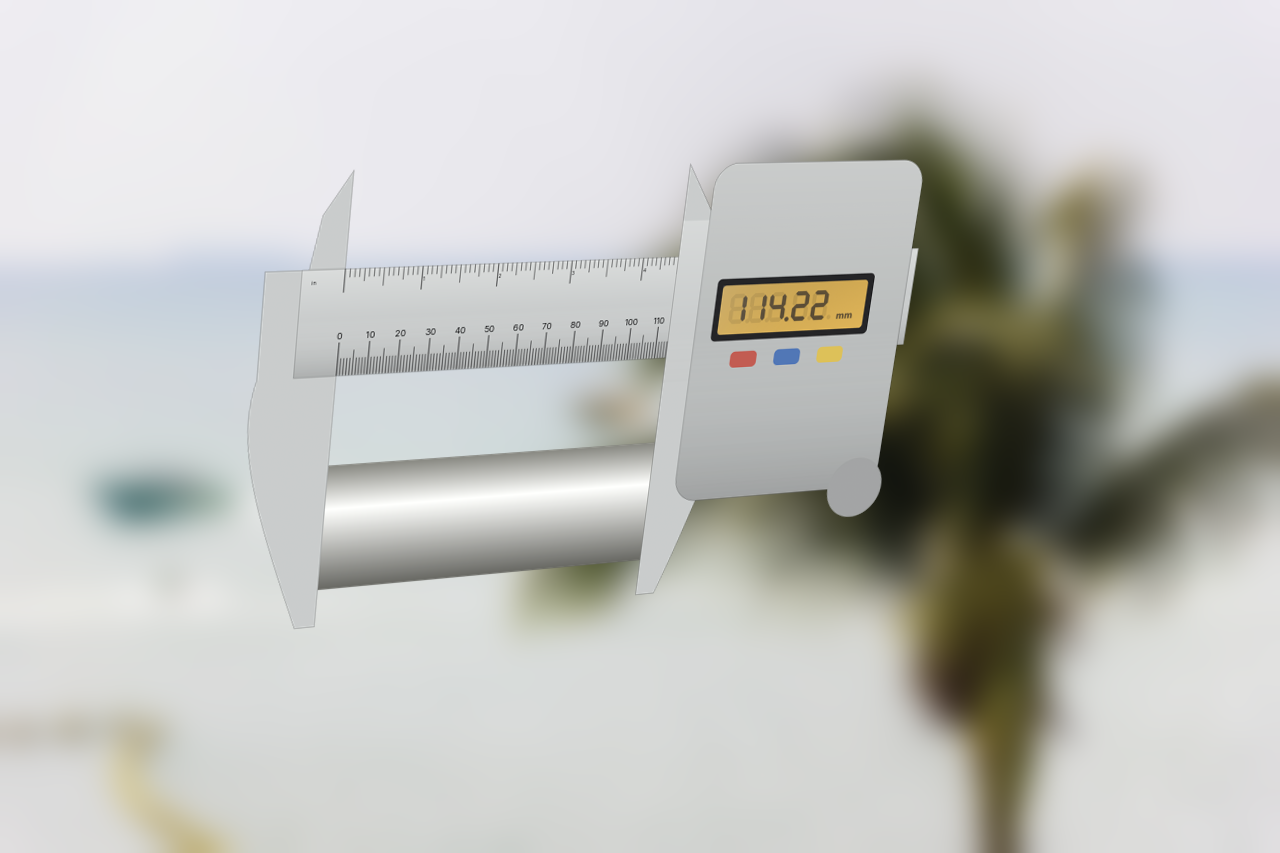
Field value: 114.22 mm
